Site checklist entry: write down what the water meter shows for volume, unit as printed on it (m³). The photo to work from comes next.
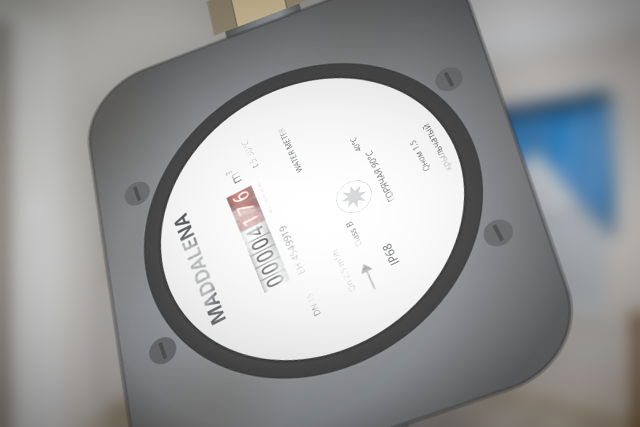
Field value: 4.176 m³
